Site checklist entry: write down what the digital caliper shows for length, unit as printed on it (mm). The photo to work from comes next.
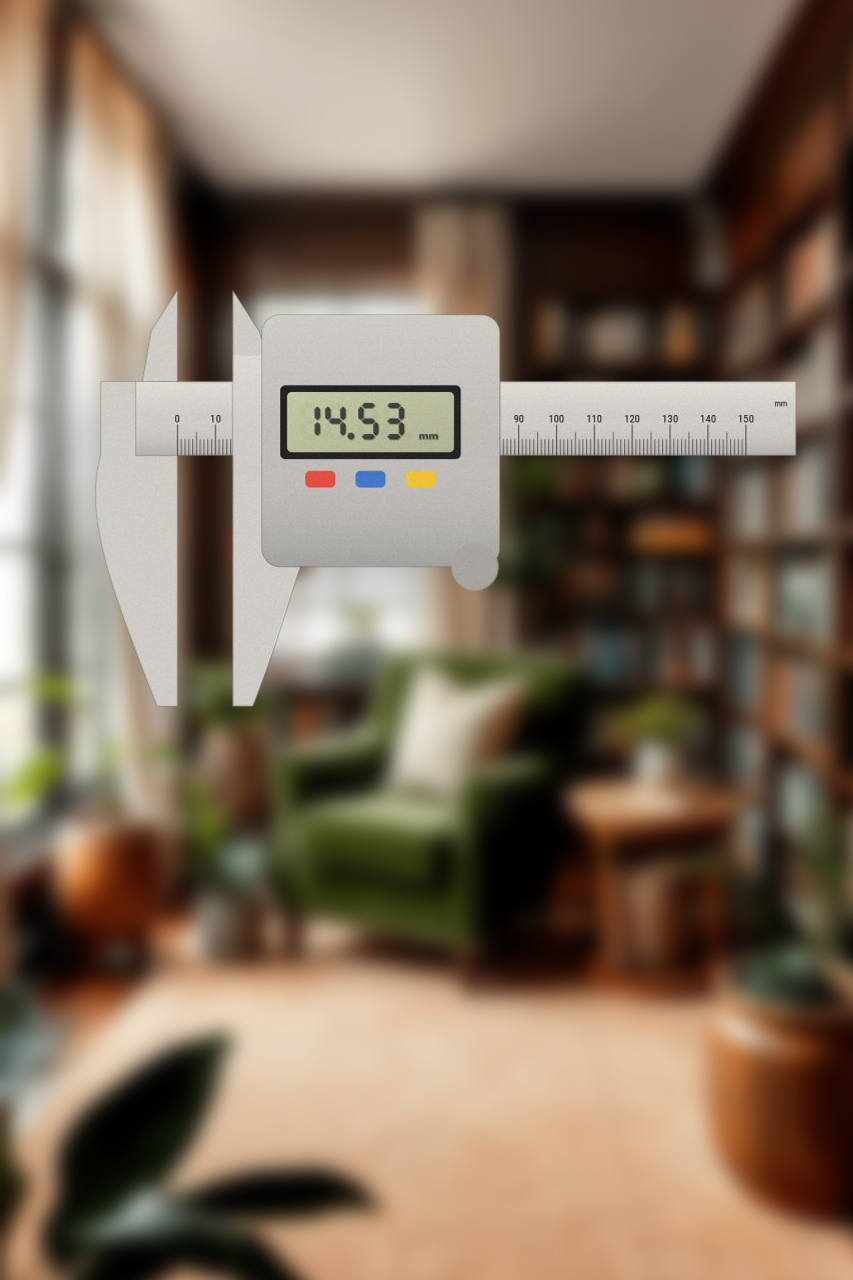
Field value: 14.53 mm
